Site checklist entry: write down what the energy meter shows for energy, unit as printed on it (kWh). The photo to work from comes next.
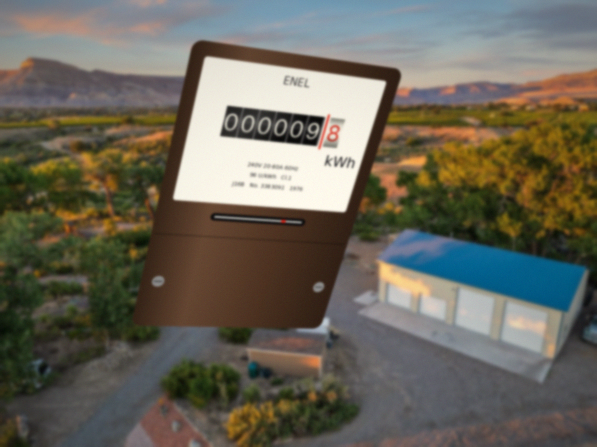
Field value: 9.8 kWh
